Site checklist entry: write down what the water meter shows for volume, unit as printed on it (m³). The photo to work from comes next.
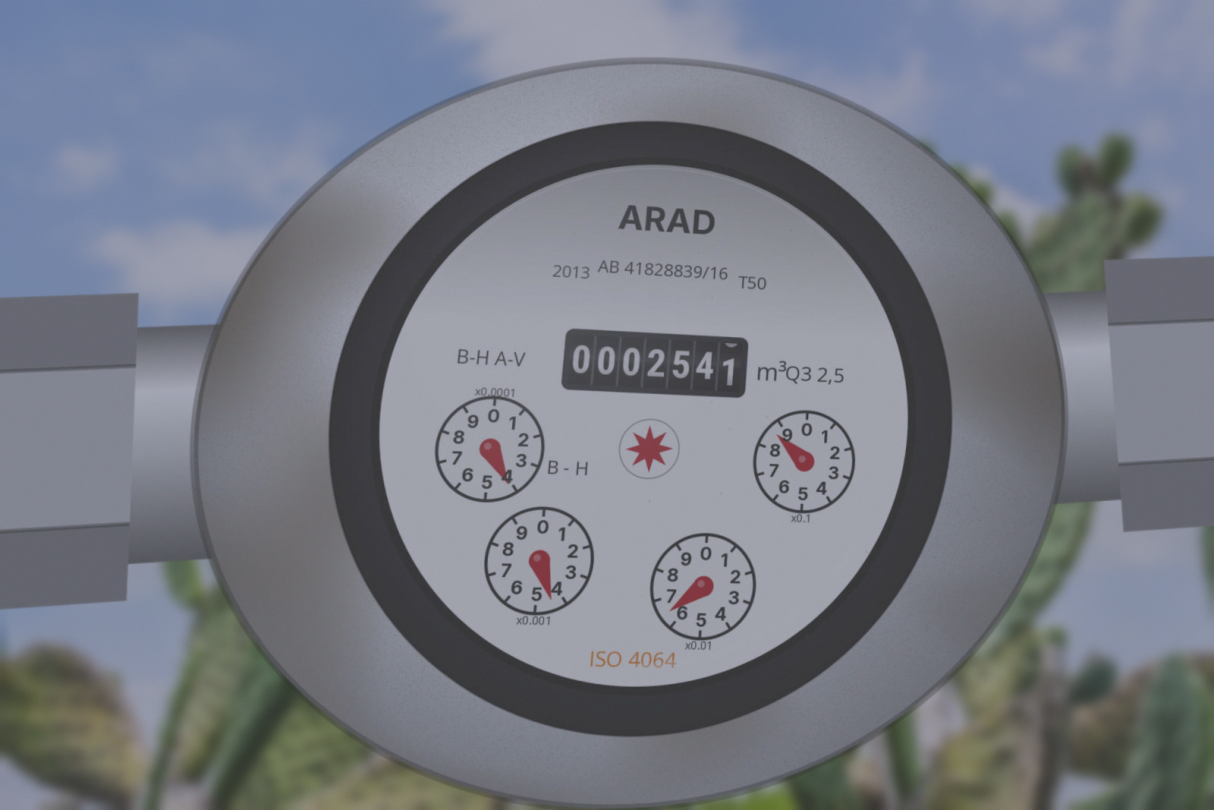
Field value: 2540.8644 m³
